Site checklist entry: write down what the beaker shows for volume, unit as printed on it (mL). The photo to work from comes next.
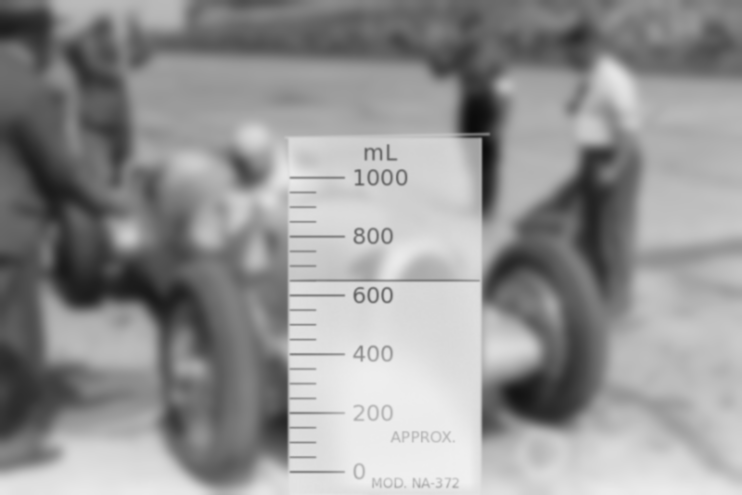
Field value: 650 mL
